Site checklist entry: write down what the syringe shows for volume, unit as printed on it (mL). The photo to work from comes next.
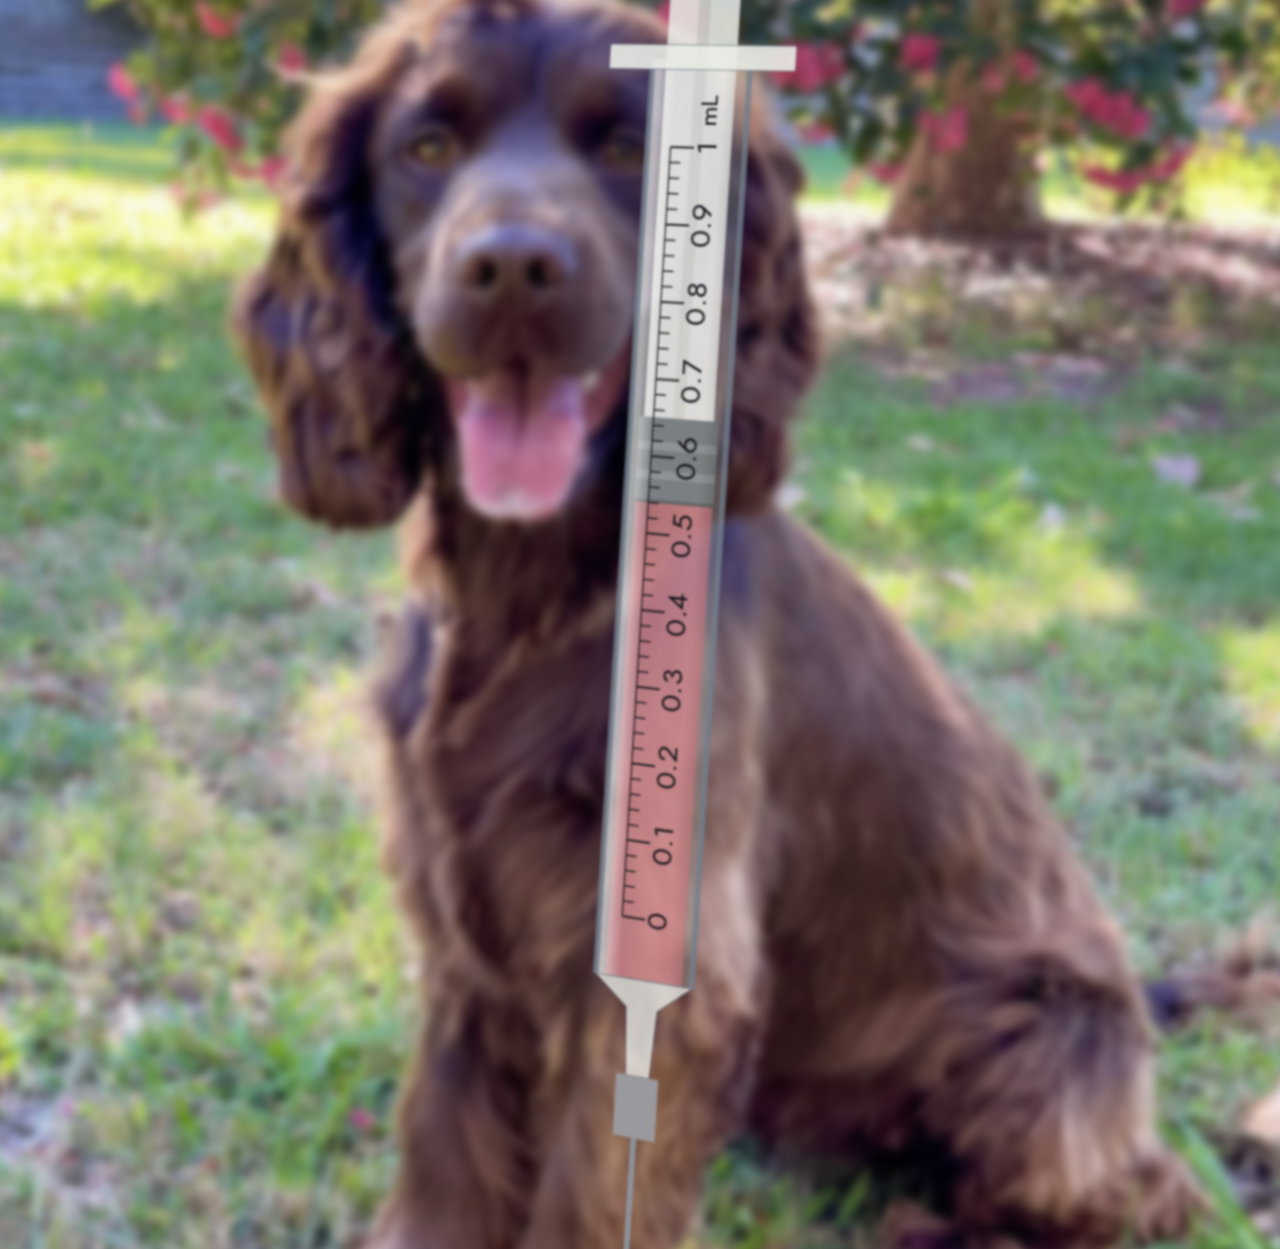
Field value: 0.54 mL
